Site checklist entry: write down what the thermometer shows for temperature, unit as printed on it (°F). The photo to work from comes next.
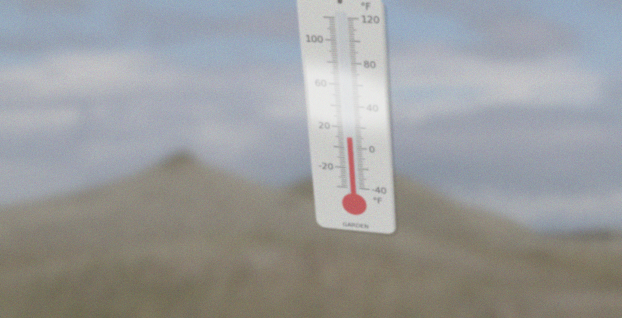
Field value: 10 °F
